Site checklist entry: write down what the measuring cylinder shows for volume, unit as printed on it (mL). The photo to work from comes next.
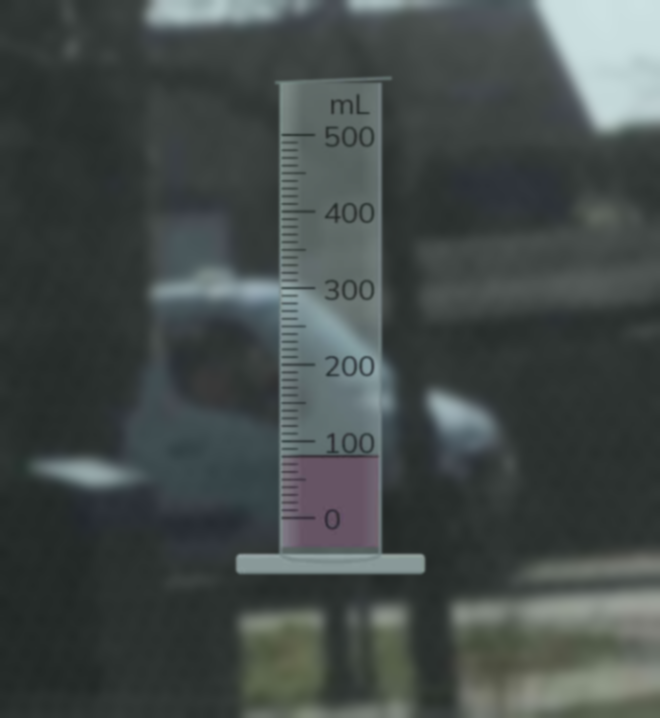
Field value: 80 mL
